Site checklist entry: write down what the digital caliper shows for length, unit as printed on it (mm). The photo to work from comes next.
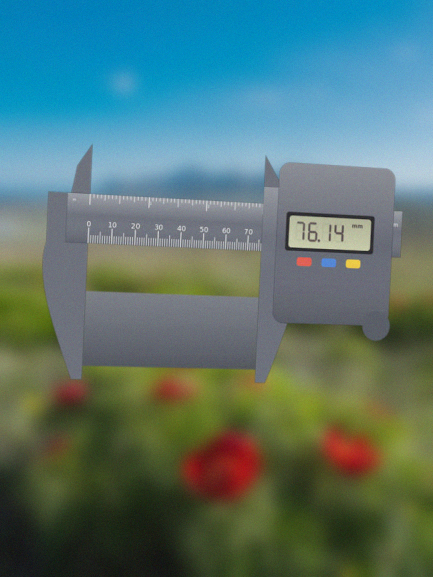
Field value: 76.14 mm
